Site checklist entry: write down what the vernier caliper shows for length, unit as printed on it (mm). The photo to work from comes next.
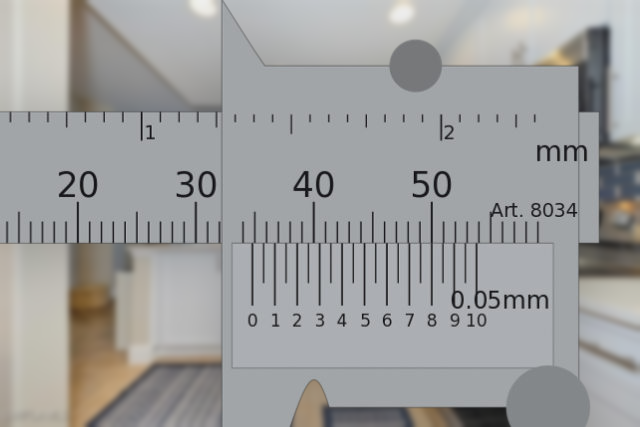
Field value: 34.8 mm
